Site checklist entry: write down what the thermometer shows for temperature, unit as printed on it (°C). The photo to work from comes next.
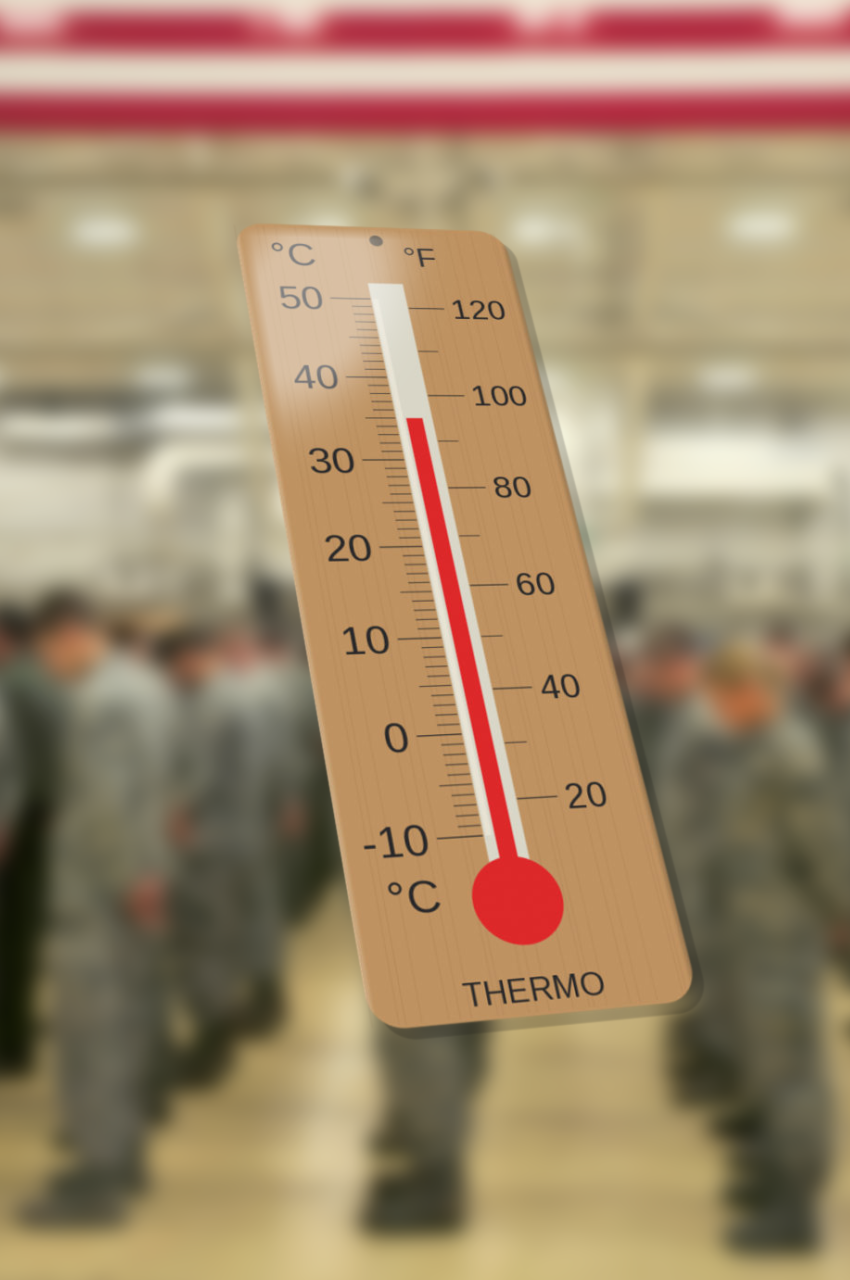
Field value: 35 °C
